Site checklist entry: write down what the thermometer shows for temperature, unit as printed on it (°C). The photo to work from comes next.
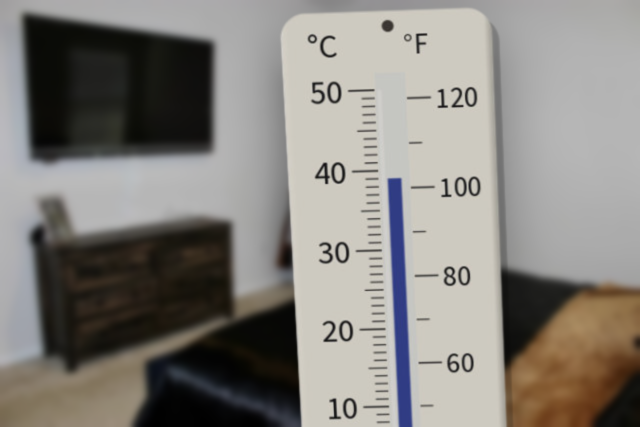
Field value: 39 °C
